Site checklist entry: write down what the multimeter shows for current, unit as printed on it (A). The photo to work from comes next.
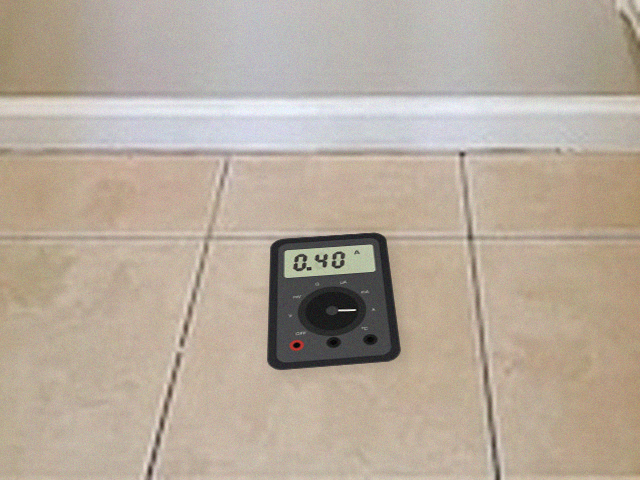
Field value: 0.40 A
